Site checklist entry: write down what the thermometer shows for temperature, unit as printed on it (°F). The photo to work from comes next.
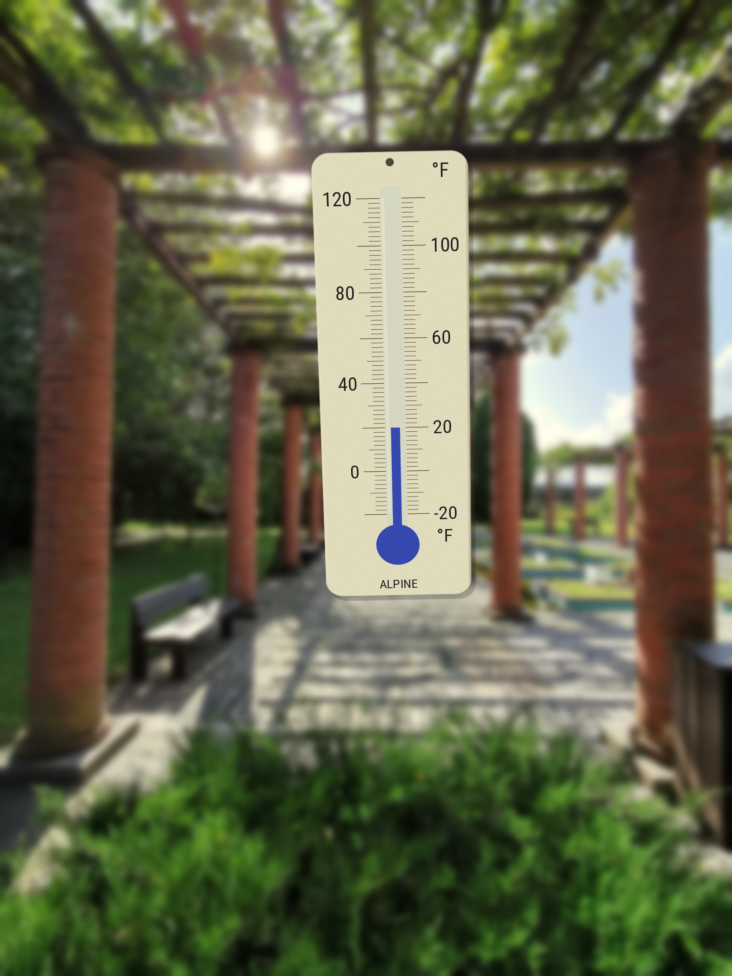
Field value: 20 °F
